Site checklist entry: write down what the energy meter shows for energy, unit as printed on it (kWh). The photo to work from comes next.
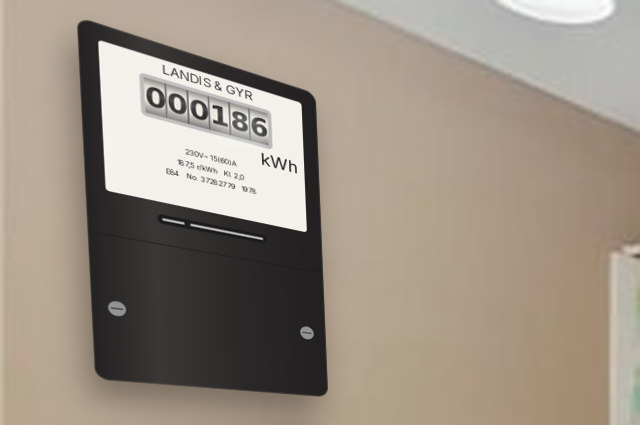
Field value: 186 kWh
